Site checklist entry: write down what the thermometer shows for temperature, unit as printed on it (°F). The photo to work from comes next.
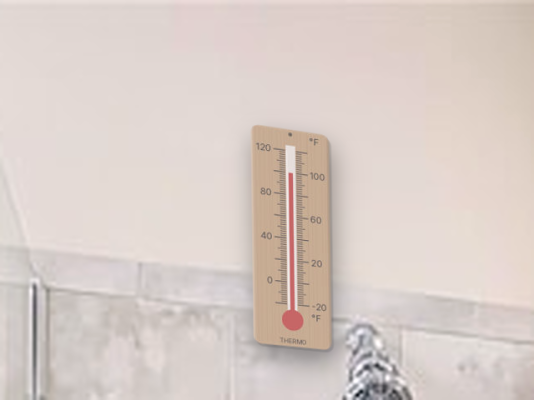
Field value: 100 °F
